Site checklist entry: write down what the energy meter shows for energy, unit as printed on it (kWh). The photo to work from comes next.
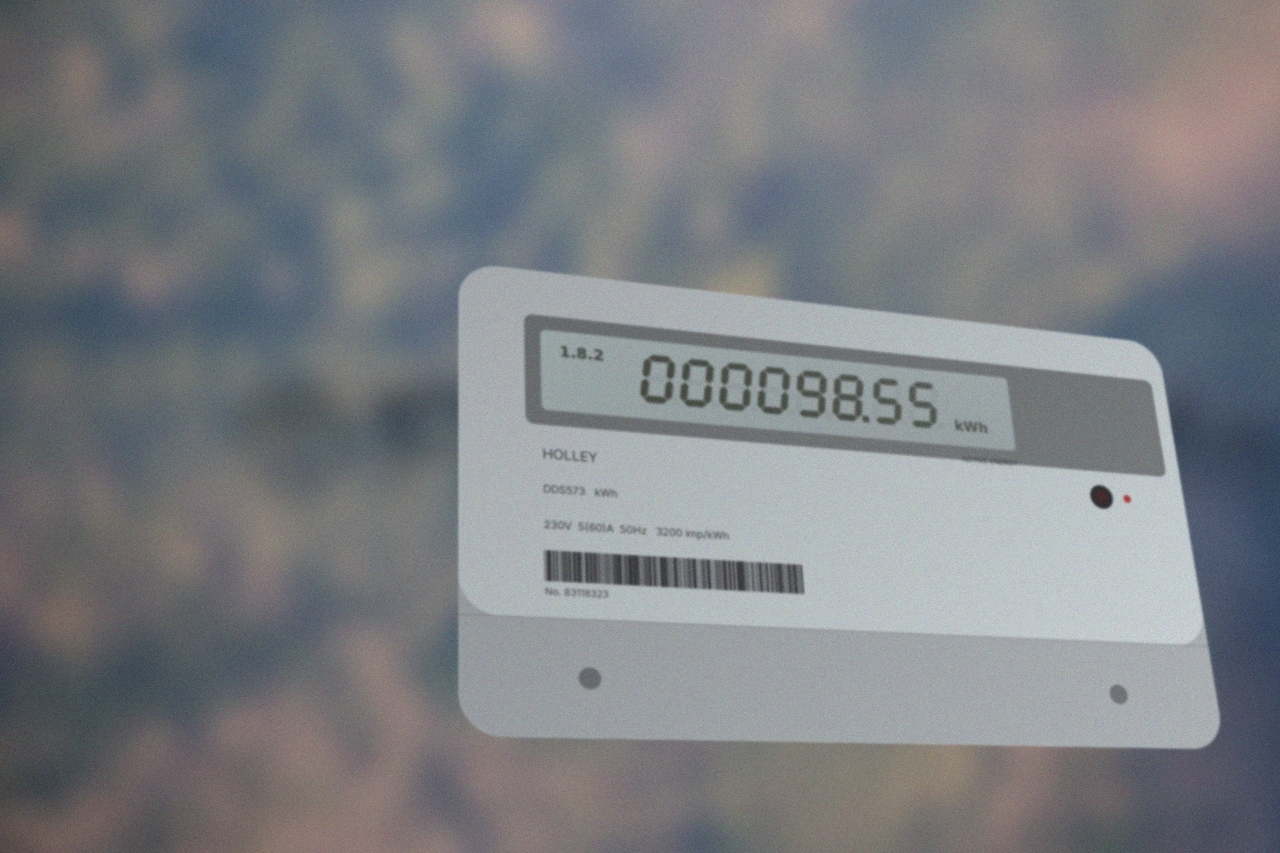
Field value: 98.55 kWh
